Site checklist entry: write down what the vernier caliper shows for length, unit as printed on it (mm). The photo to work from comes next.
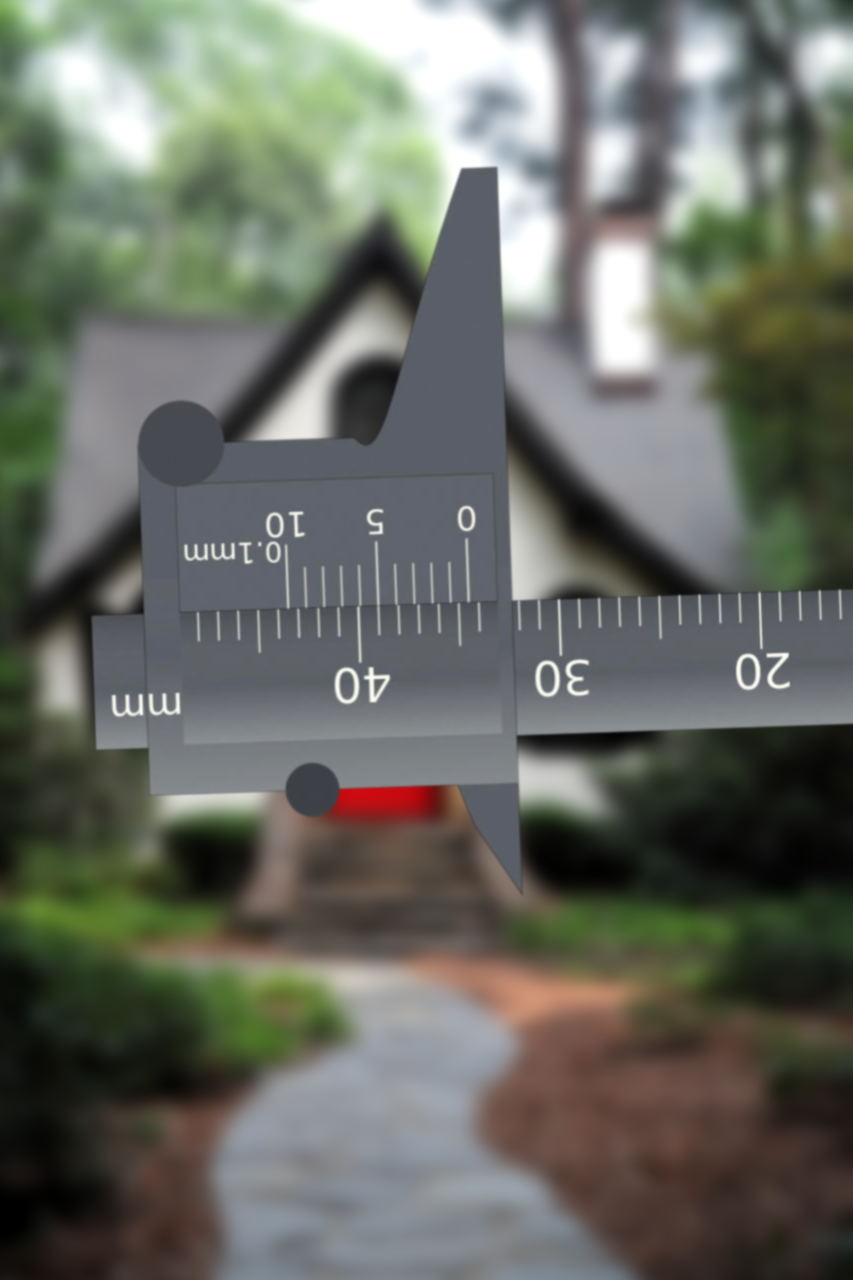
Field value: 34.5 mm
